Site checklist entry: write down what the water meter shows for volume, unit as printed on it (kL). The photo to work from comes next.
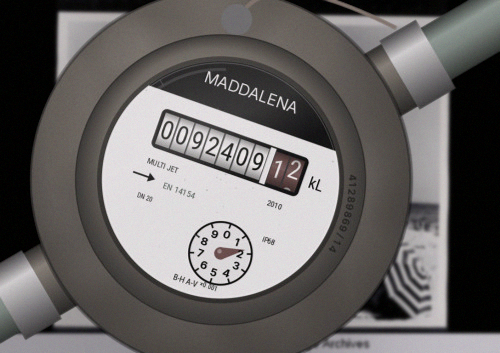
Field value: 92409.121 kL
